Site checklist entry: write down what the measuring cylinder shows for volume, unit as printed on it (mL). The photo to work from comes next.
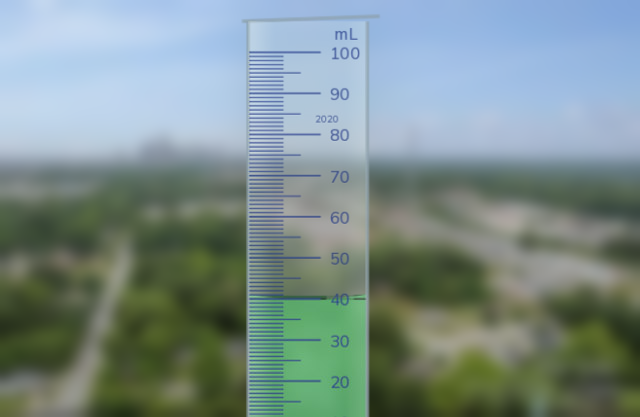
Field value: 40 mL
